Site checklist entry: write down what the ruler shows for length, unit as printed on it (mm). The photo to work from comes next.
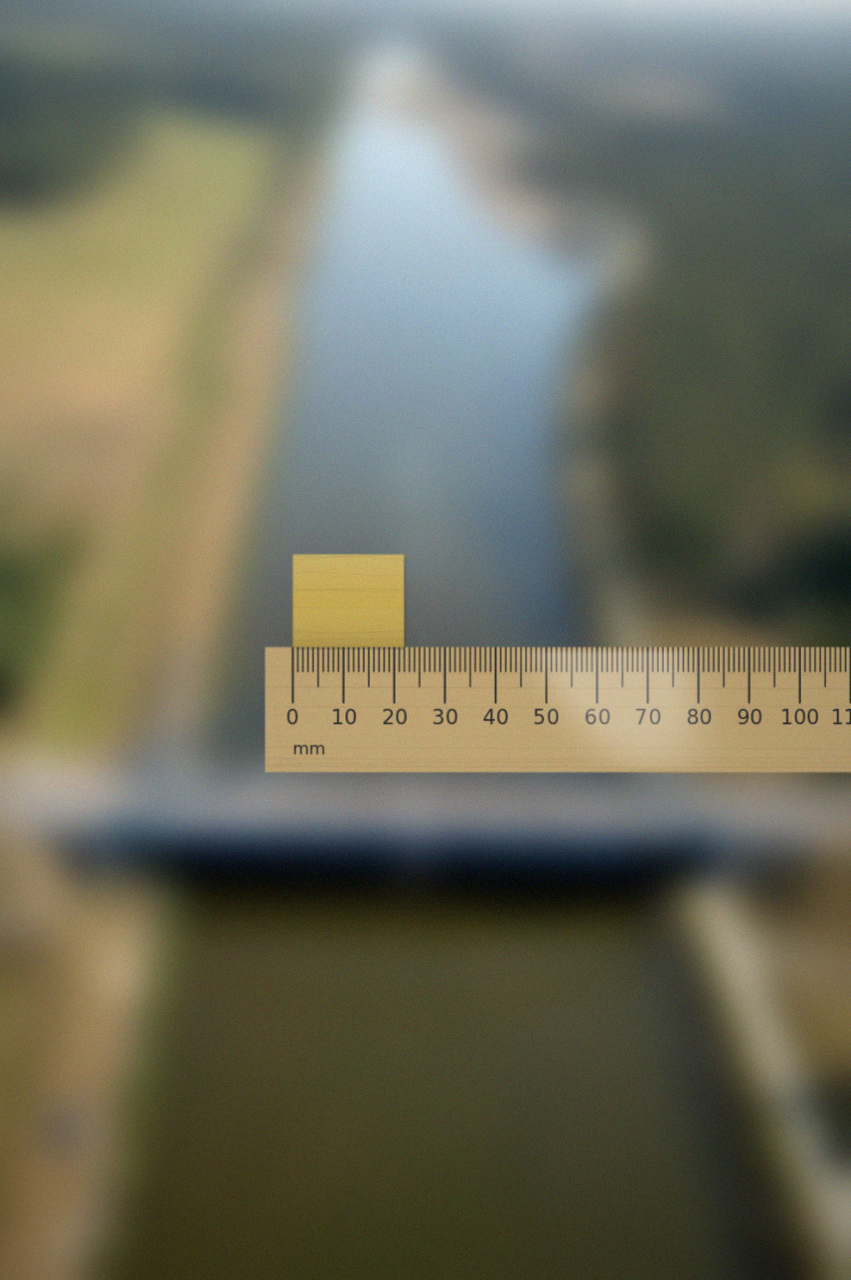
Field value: 22 mm
